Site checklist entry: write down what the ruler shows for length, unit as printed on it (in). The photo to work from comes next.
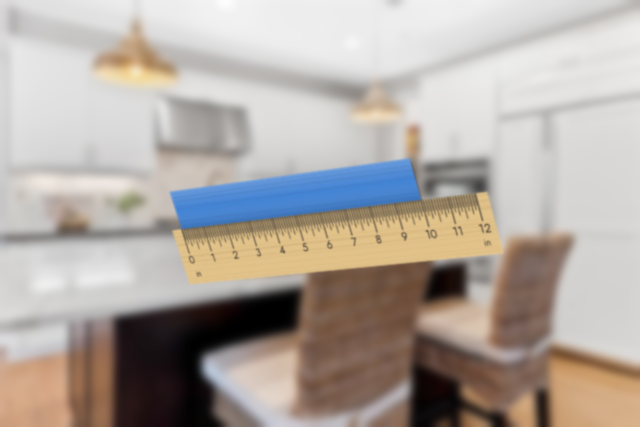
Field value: 10 in
